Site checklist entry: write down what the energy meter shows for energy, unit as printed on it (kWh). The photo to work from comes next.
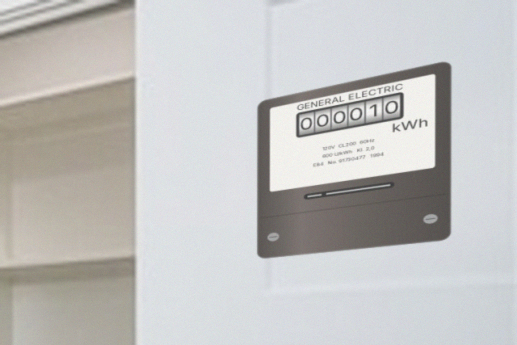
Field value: 10 kWh
